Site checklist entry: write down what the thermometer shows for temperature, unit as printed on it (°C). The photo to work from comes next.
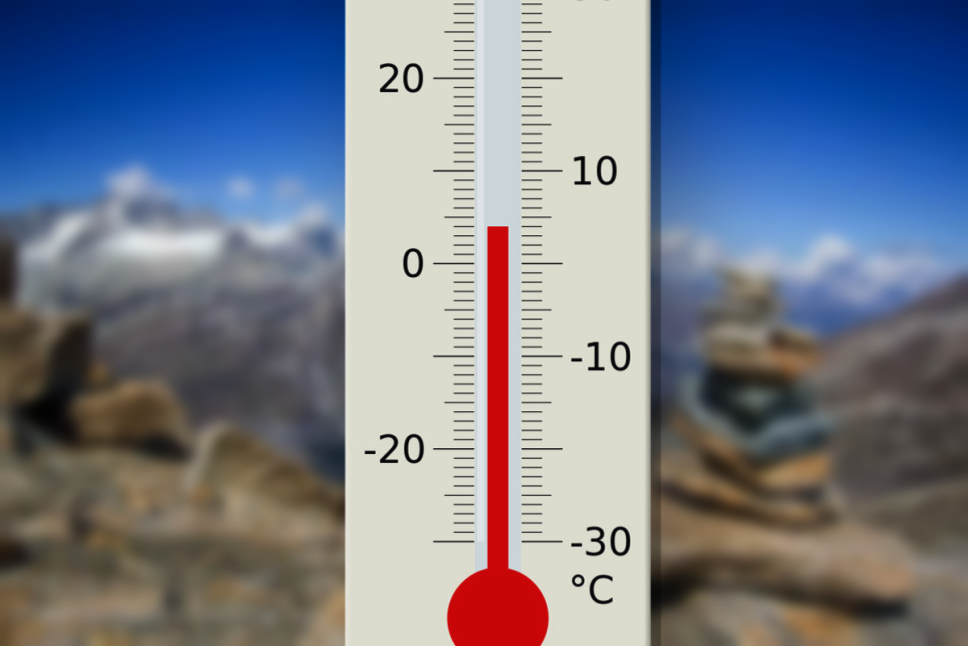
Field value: 4 °C
